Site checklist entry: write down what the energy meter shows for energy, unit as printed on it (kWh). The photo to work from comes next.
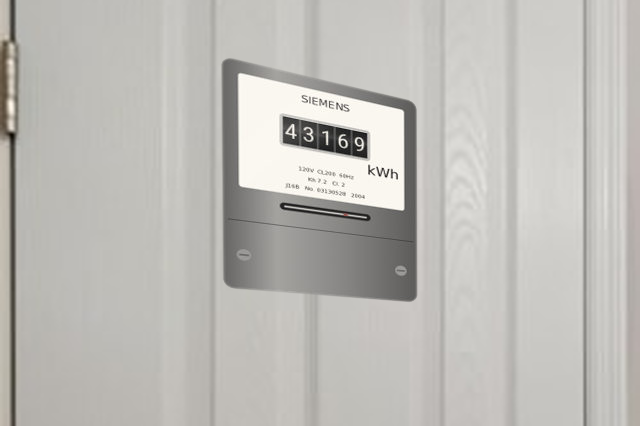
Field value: 43169 kWh
